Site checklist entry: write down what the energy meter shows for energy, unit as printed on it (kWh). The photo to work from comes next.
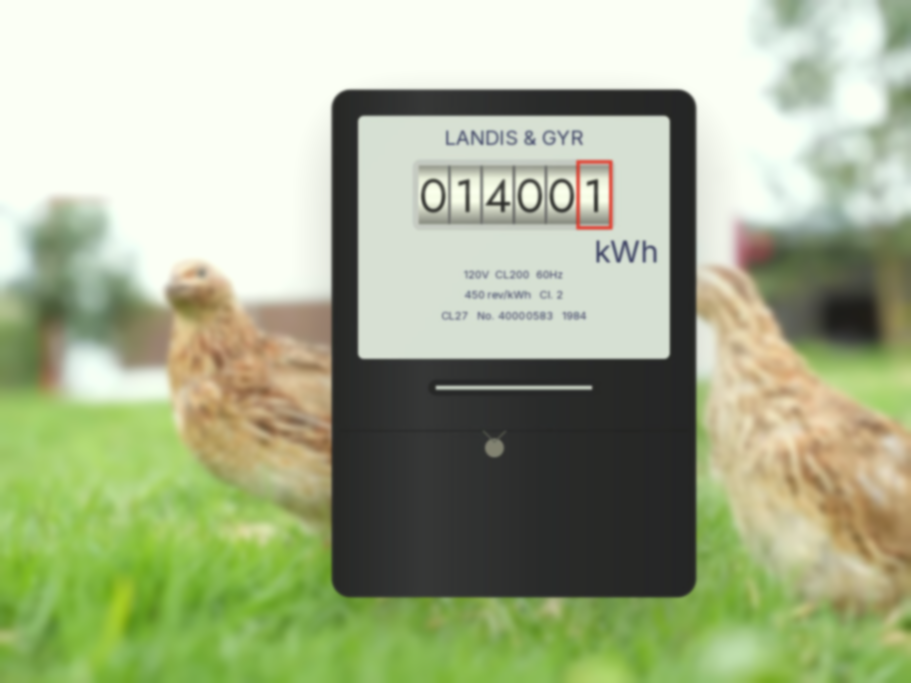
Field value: 1400.1 kWh
